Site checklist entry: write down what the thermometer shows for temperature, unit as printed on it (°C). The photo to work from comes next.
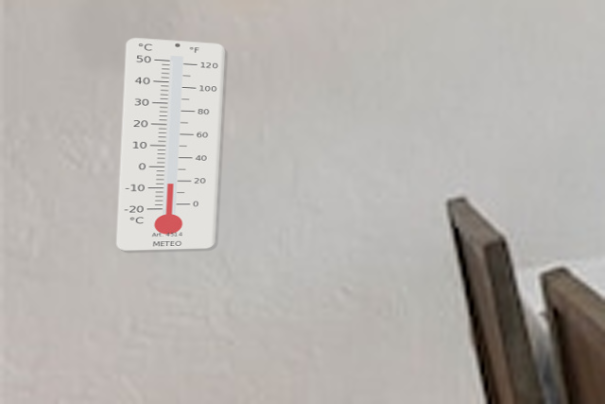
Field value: -8 °C
